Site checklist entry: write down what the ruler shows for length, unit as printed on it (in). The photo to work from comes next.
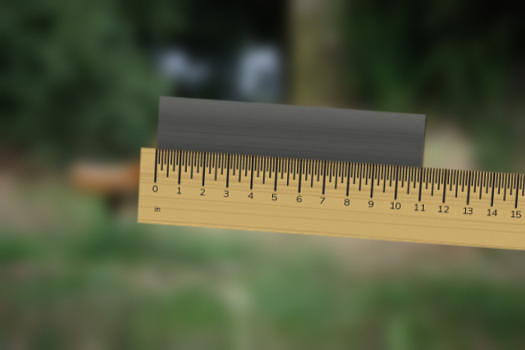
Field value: 11 in
